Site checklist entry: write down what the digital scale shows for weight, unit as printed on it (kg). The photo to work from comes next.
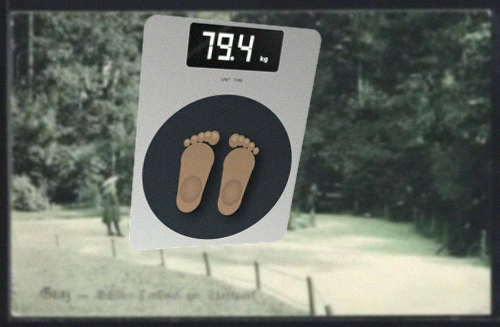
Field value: 79.4 kg
